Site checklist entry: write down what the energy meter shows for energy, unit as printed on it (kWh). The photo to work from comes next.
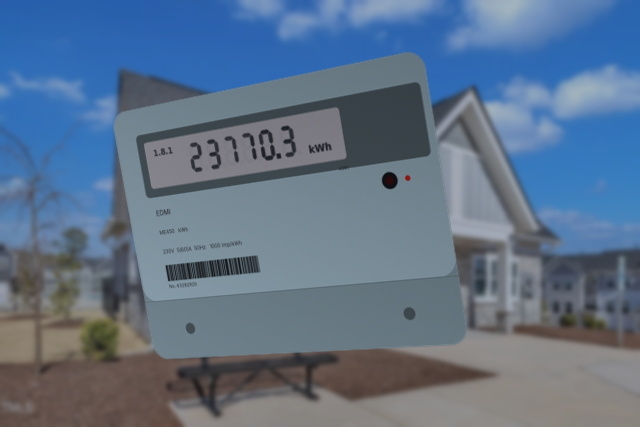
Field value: 23770.3 kWh
